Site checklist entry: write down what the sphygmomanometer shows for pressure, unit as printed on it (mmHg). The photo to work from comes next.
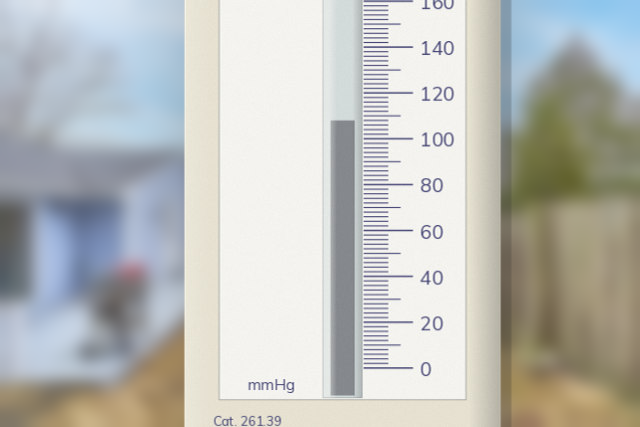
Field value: 108 mmHg
